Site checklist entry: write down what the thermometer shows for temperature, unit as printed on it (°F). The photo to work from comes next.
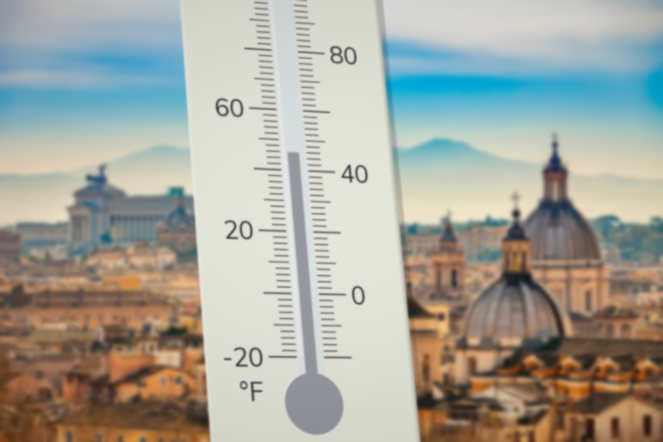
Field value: 46 °F
